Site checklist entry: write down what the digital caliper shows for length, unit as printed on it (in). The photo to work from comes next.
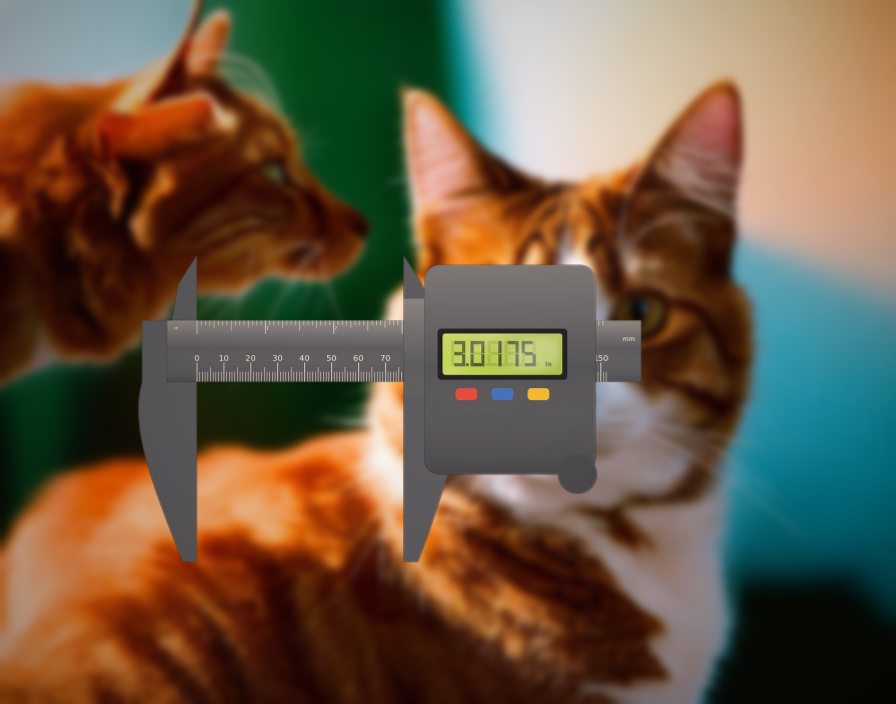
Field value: 3.0175 in
